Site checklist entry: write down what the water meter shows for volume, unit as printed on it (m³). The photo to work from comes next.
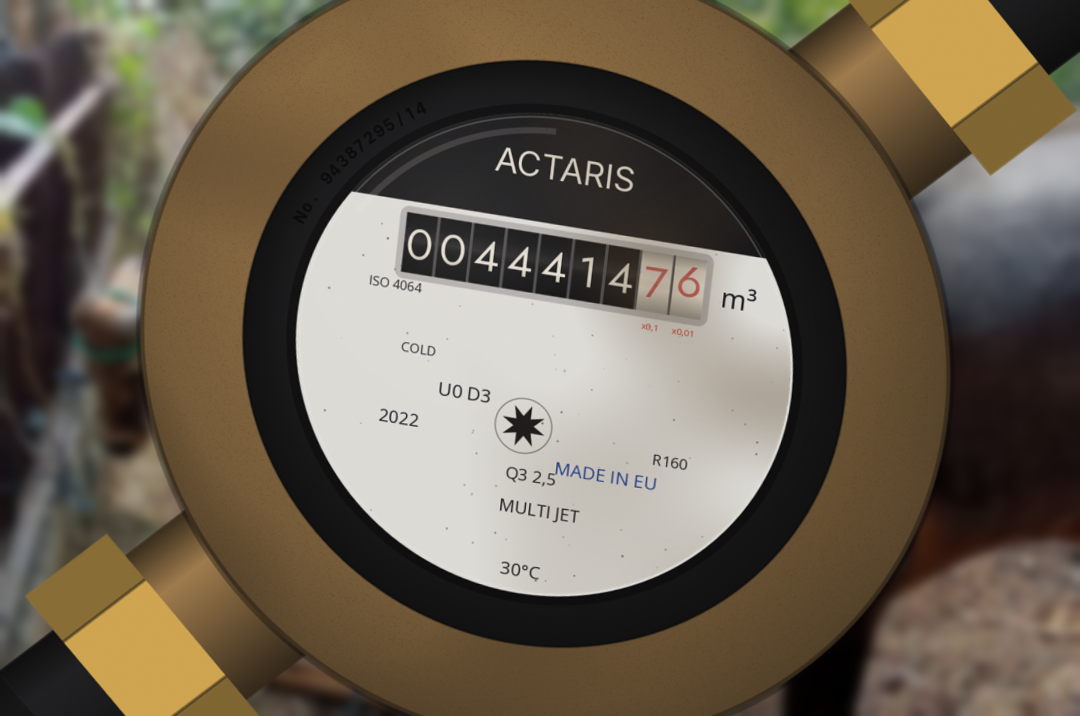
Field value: 44414.76 m³
